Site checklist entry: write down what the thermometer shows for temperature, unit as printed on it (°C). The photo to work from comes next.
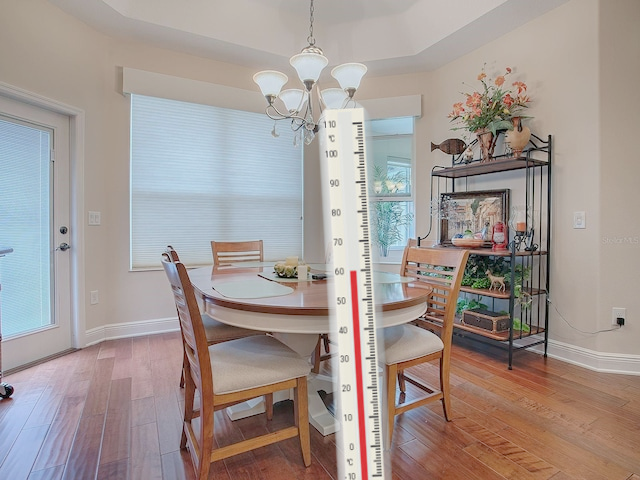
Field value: 60 °C
